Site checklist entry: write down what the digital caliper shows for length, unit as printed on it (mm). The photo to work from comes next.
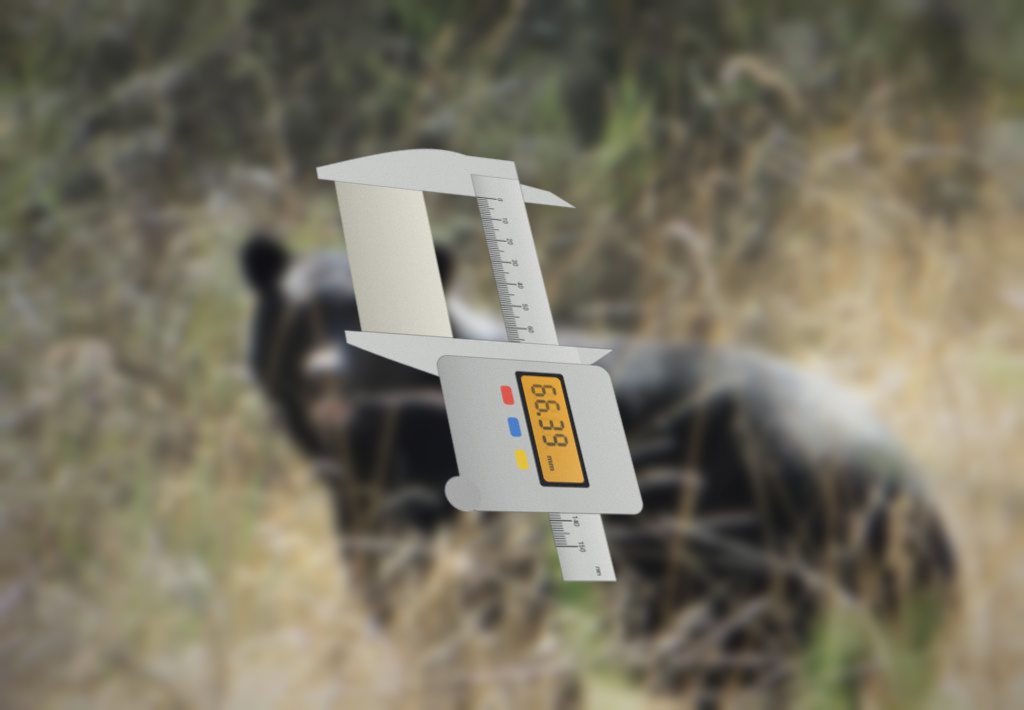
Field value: 66.39 mm
